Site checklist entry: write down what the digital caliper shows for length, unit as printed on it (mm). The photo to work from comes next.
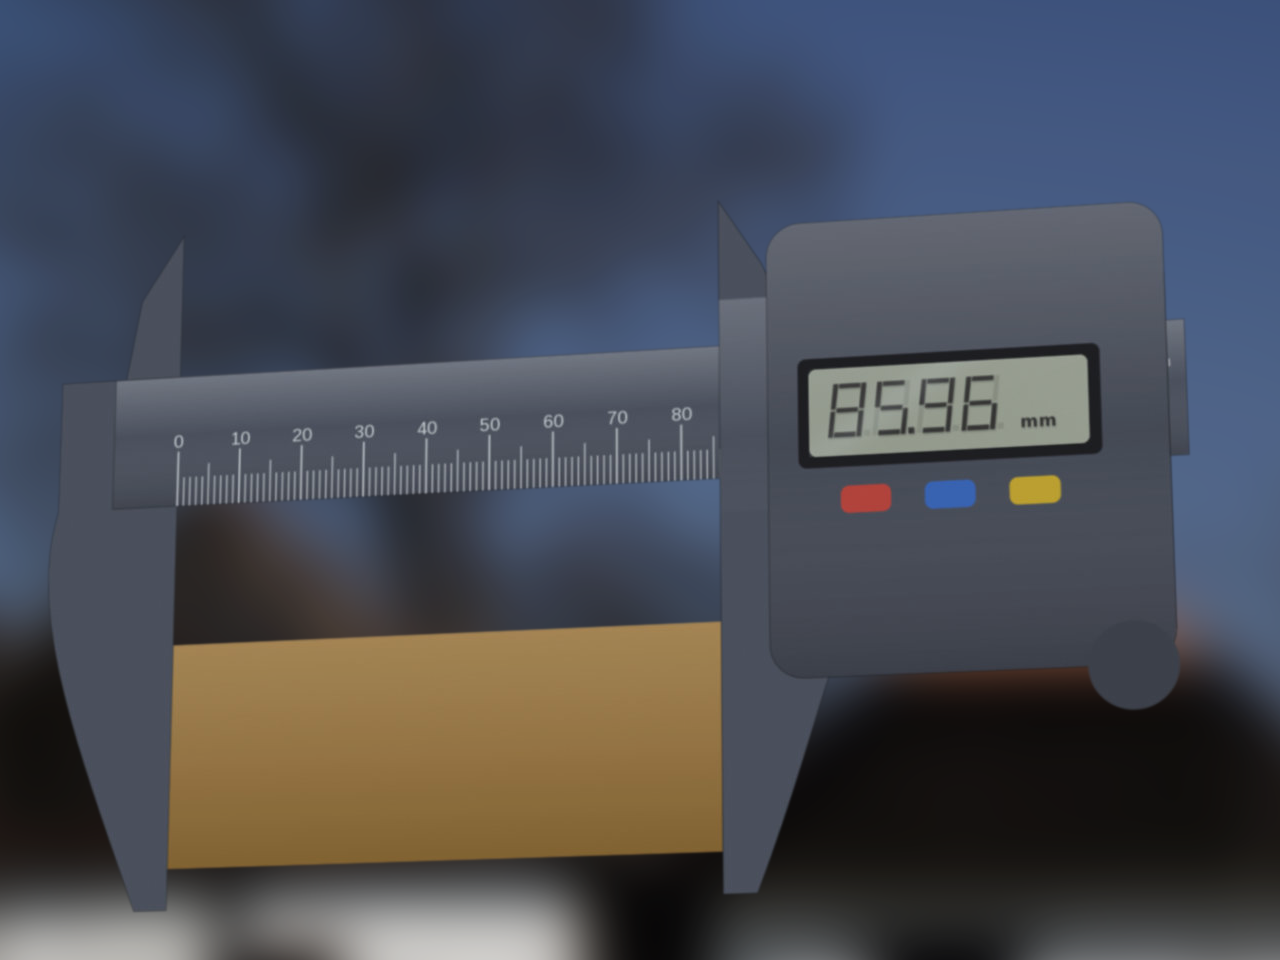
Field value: 85.96 mm
